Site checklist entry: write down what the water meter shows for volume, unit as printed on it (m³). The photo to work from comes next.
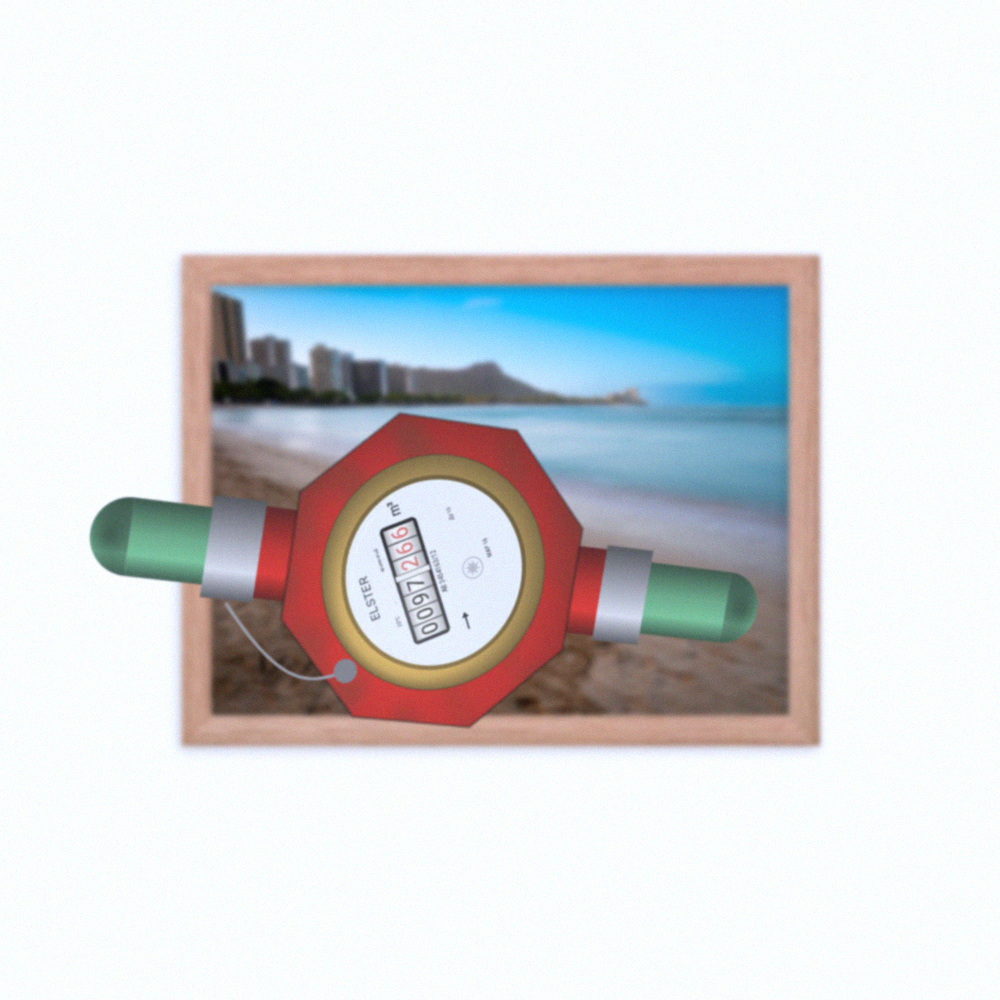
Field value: 97.266 m³
